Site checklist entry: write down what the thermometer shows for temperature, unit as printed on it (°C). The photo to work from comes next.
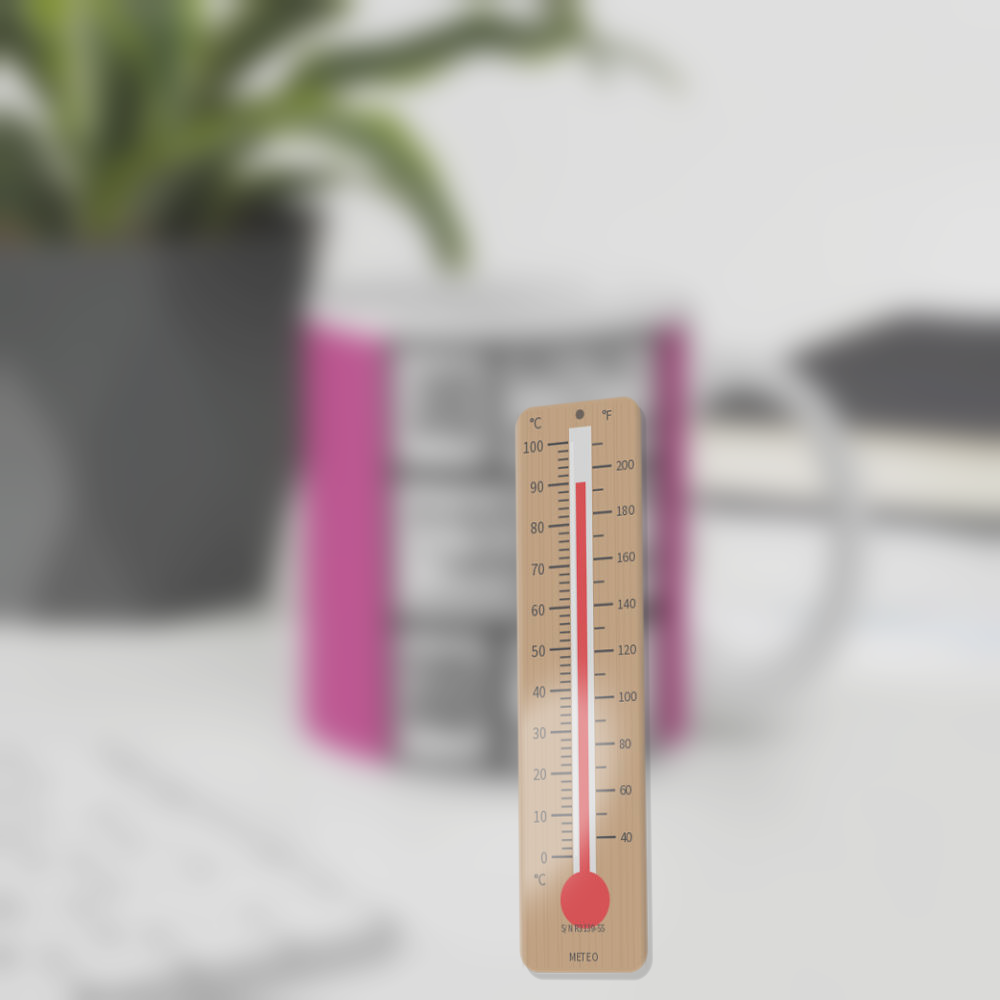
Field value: 90 °C
